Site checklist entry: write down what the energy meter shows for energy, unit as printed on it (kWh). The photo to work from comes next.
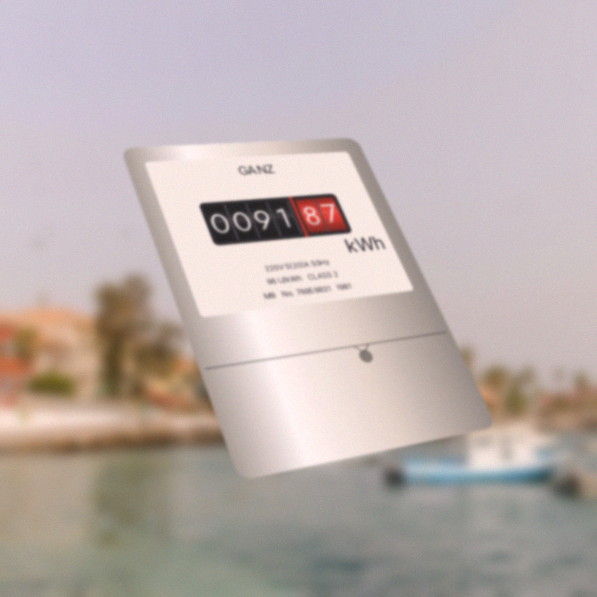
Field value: 91.87 kWh
